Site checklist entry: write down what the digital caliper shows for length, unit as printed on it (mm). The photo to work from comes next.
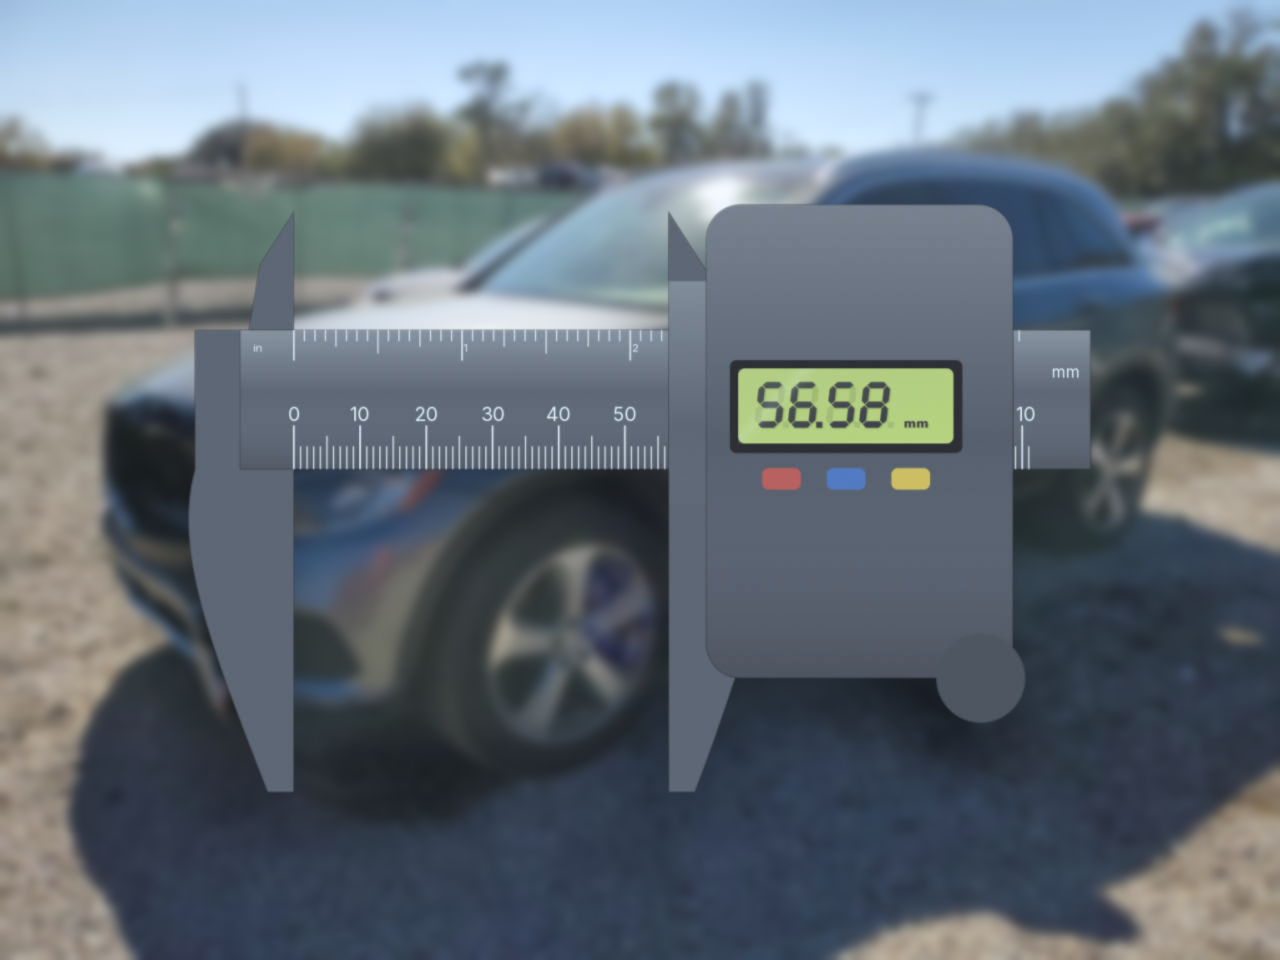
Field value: 56.58 mm
